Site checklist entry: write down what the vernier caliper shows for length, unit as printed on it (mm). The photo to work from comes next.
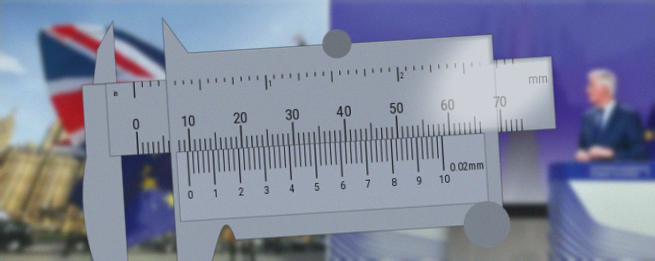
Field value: 9.5 mm
